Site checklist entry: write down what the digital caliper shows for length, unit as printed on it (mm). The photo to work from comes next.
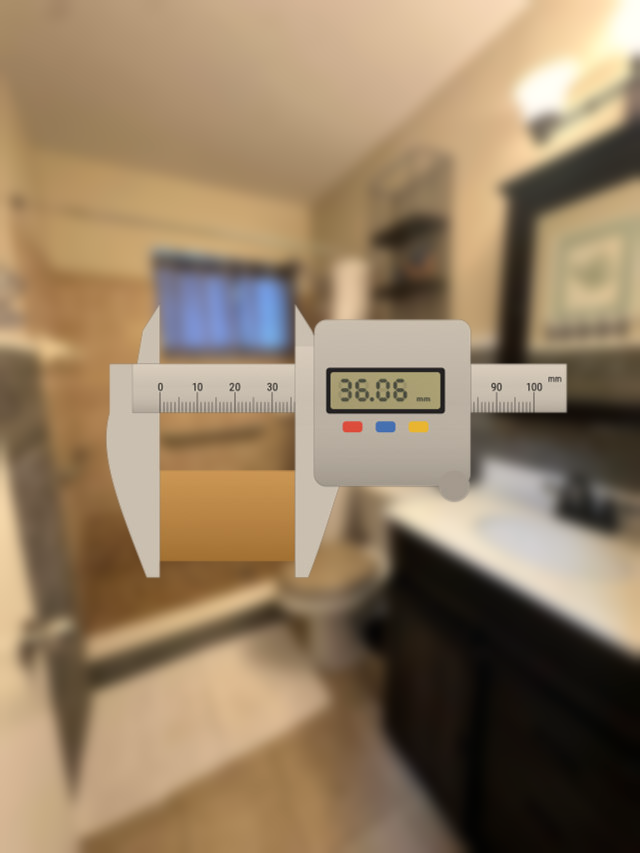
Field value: 36.06 mm
